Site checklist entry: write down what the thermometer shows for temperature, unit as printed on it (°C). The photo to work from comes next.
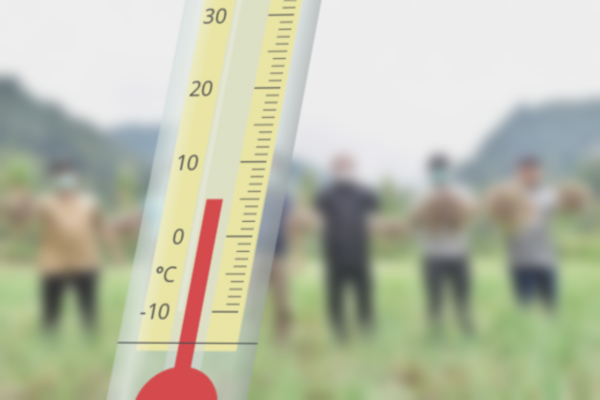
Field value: 5 °C
